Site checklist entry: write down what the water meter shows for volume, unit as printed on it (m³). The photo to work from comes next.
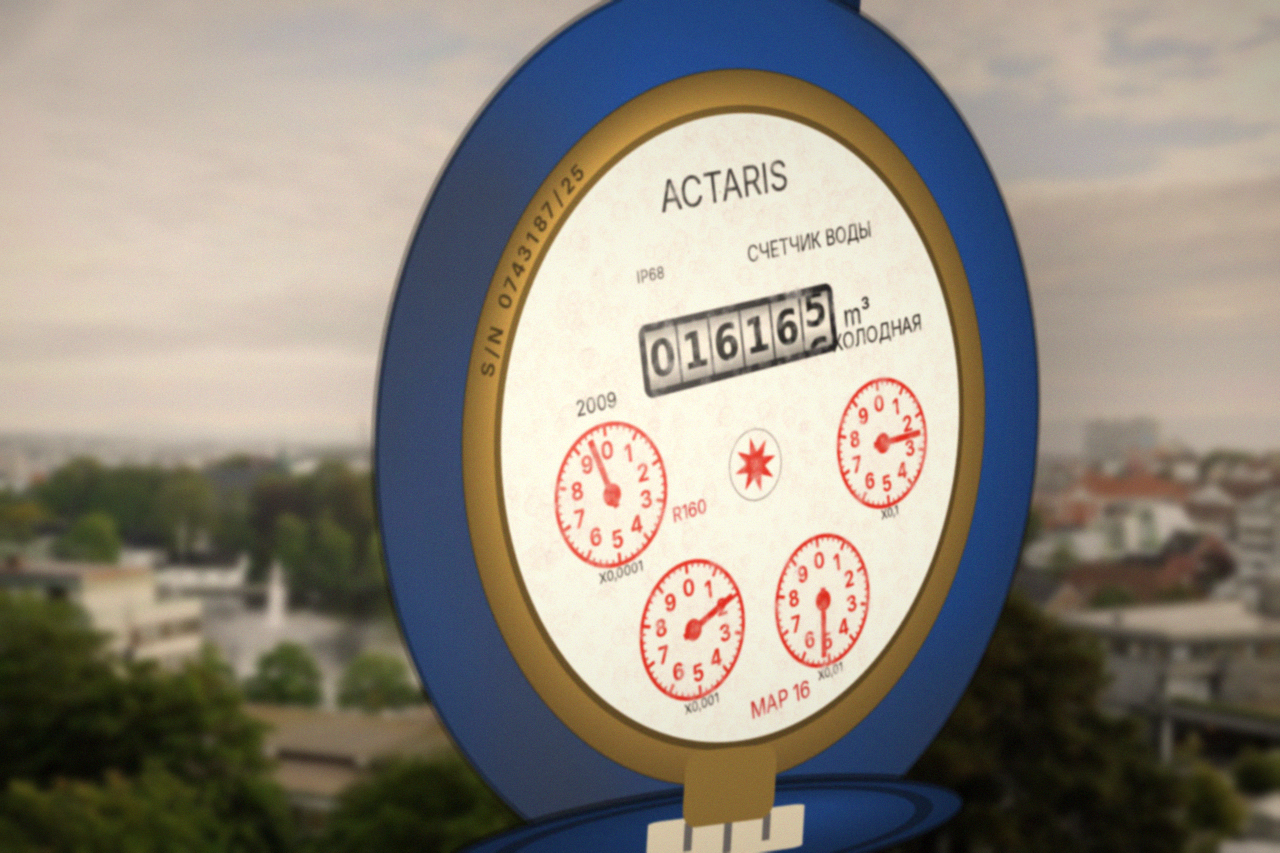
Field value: 16165.2519 m³
